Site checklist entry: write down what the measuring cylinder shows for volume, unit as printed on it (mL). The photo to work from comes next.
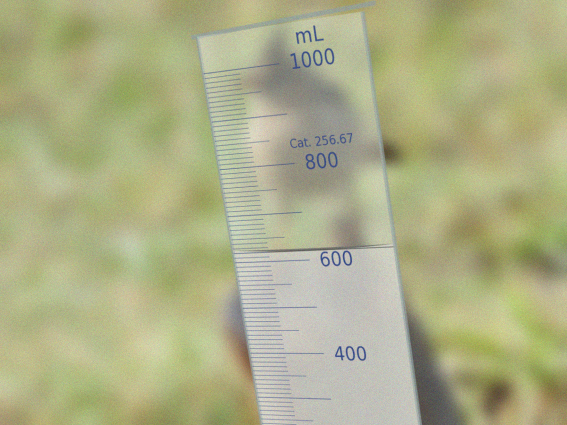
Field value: 620 mL
